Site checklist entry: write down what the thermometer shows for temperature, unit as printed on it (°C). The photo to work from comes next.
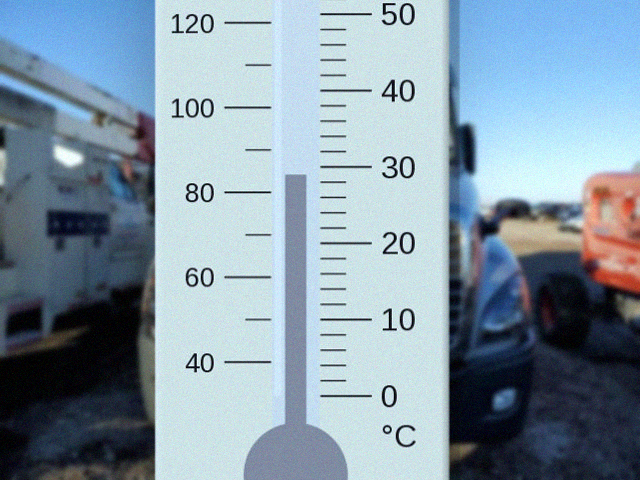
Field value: 29 °C
